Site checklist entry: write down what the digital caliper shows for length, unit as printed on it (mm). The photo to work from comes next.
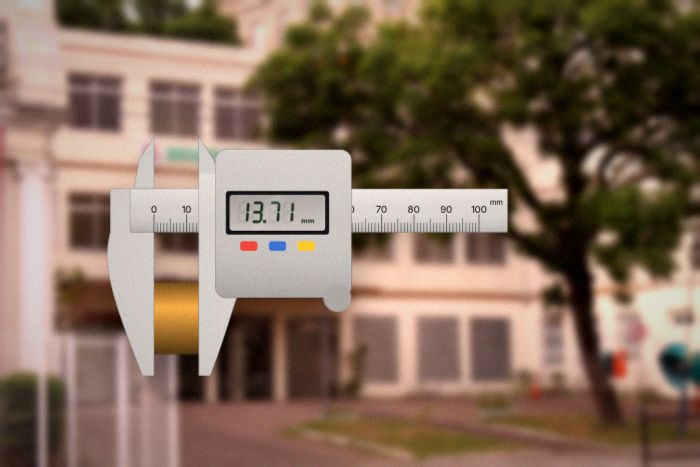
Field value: 13.71 mm
